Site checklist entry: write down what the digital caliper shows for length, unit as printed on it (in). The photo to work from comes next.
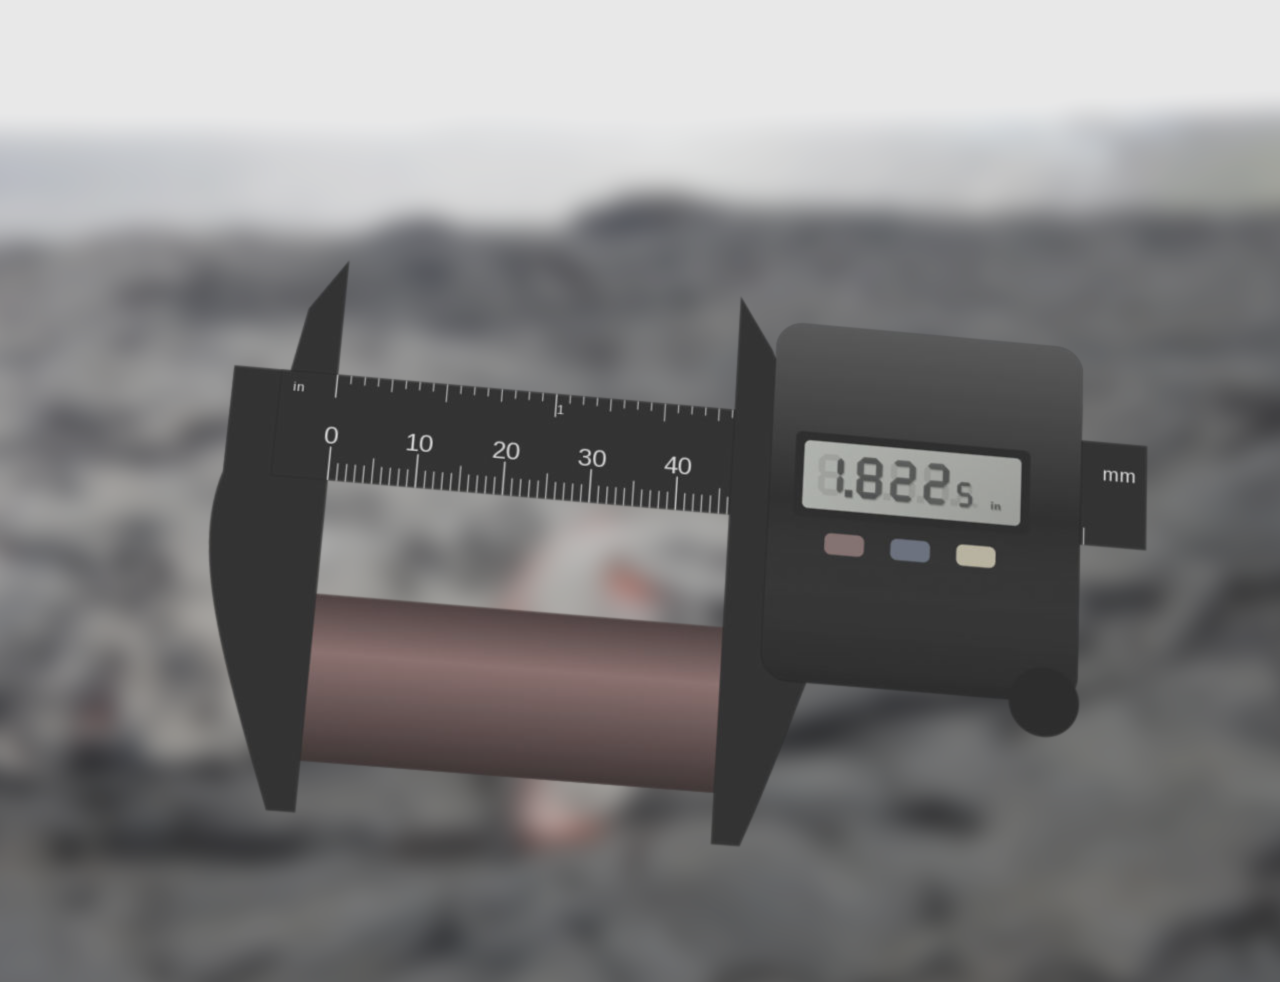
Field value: 1.8225 in
